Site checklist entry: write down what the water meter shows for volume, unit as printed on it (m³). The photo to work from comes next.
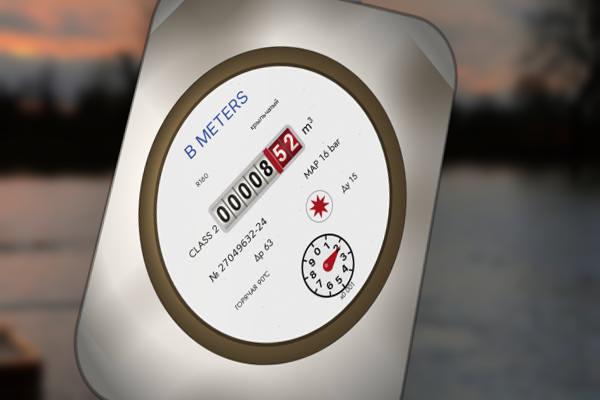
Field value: 8.522 m³
